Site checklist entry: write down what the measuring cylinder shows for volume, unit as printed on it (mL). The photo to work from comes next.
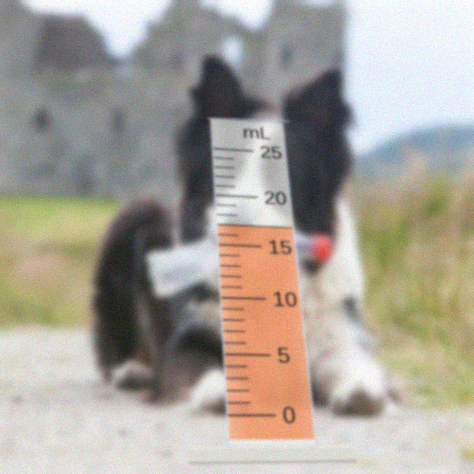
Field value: 17 mL
